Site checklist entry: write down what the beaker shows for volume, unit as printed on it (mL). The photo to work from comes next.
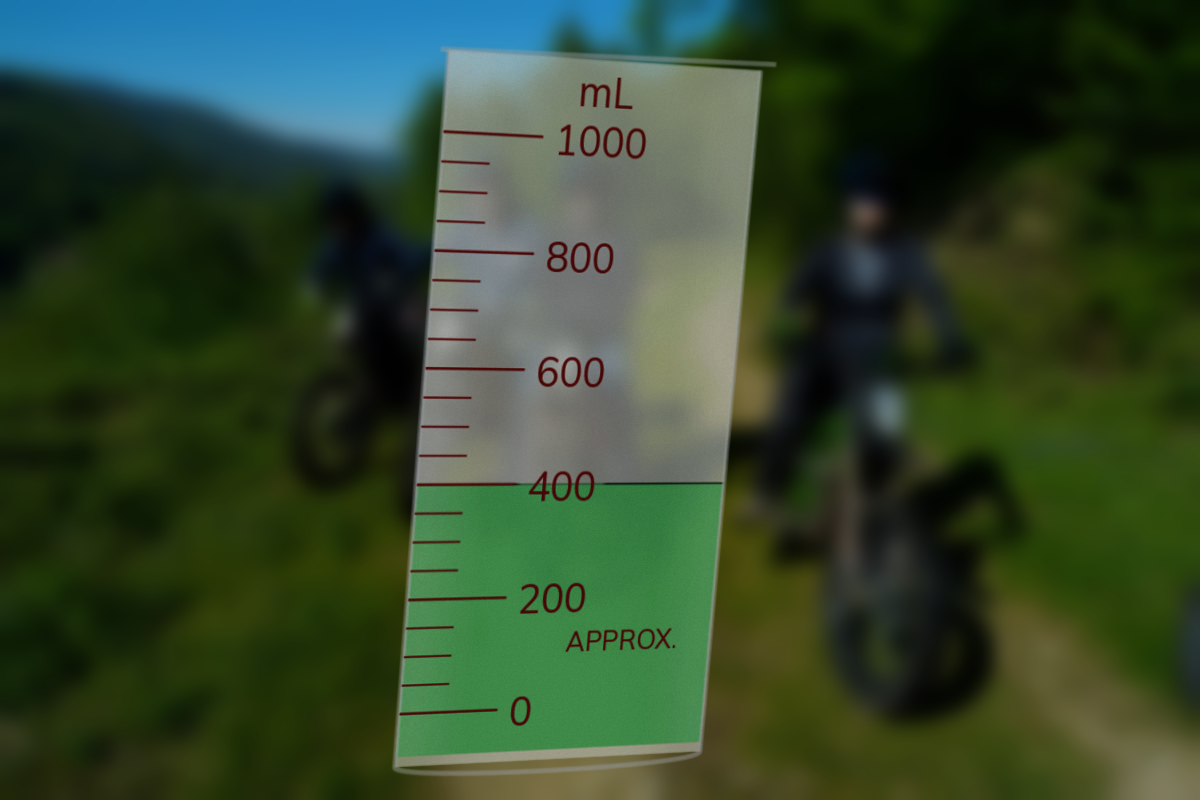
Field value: 400 mL
